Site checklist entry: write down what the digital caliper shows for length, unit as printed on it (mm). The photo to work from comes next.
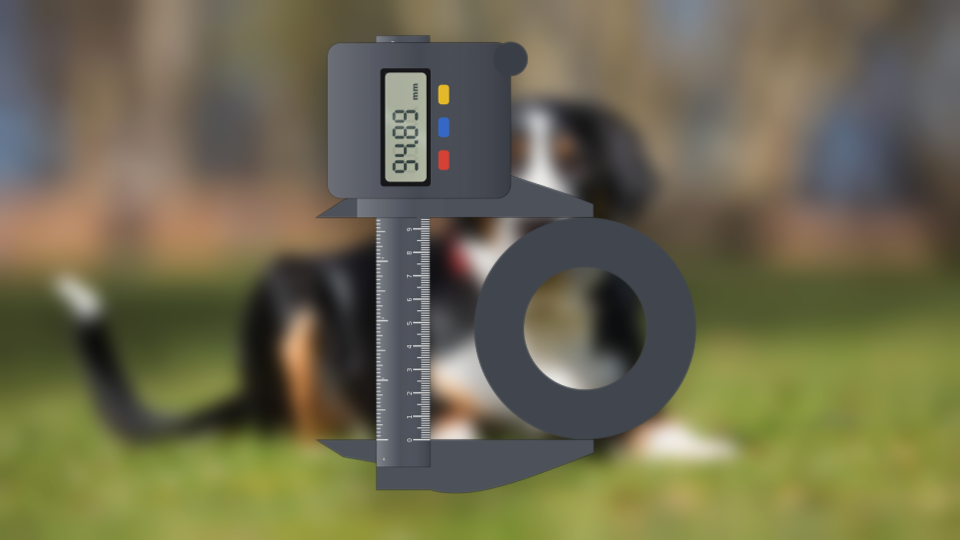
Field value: 94.89 mm
